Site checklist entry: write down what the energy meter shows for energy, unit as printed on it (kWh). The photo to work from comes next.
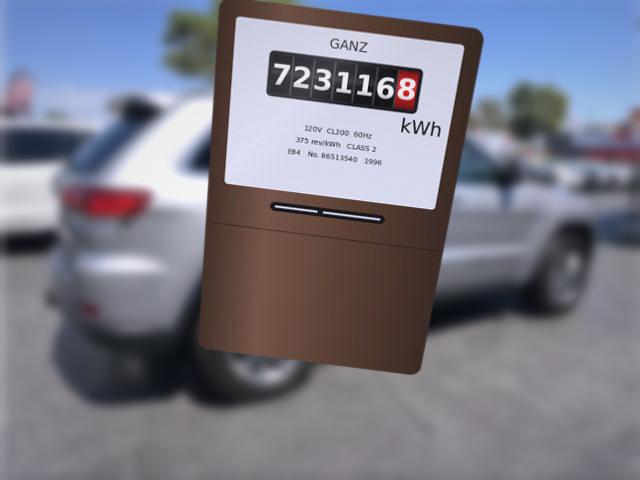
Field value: 723116.8 kWh
